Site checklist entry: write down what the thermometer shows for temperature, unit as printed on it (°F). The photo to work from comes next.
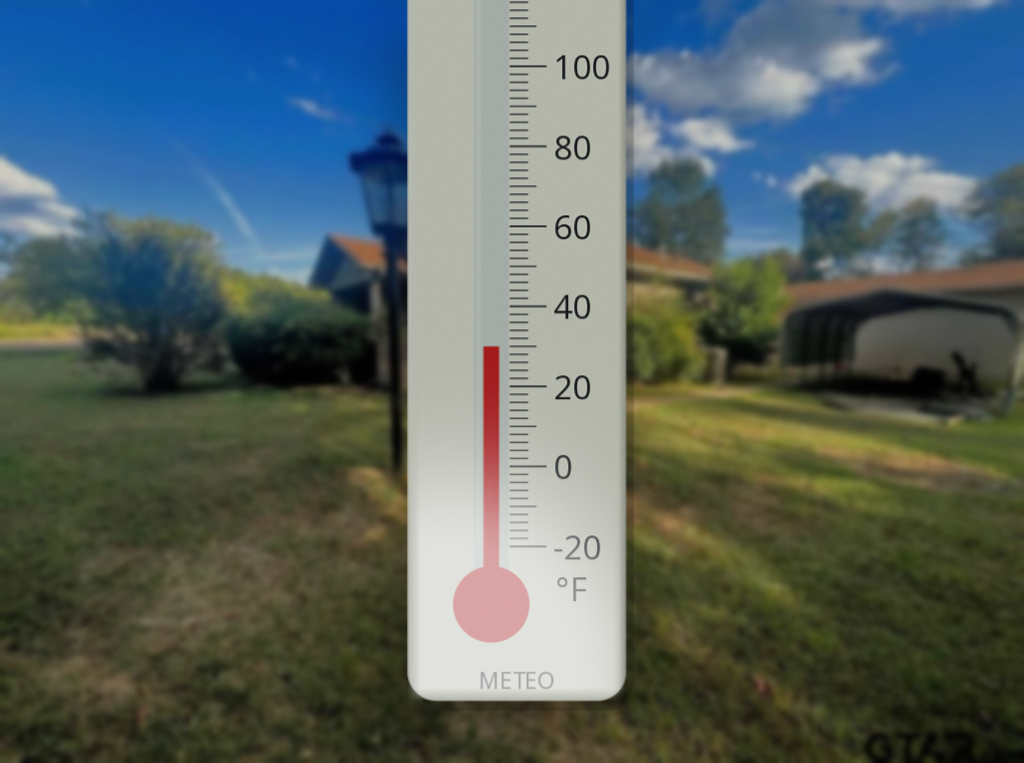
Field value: 30 °F
